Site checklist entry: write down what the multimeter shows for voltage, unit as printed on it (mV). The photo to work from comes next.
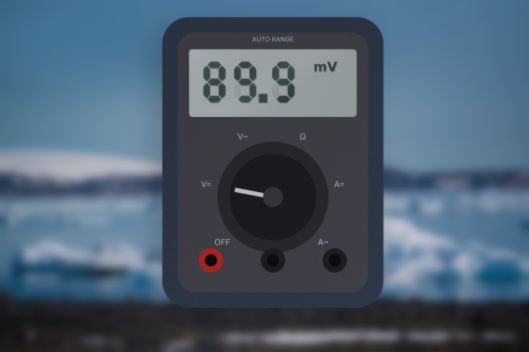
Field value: 89.9 mV
